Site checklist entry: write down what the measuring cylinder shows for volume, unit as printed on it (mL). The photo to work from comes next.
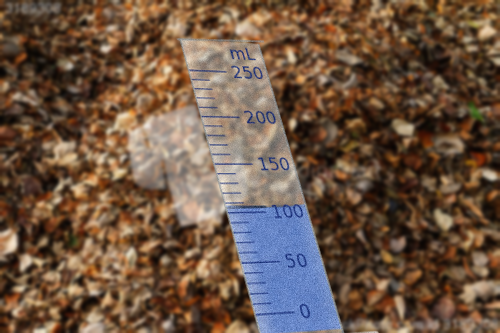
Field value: 105 mL
